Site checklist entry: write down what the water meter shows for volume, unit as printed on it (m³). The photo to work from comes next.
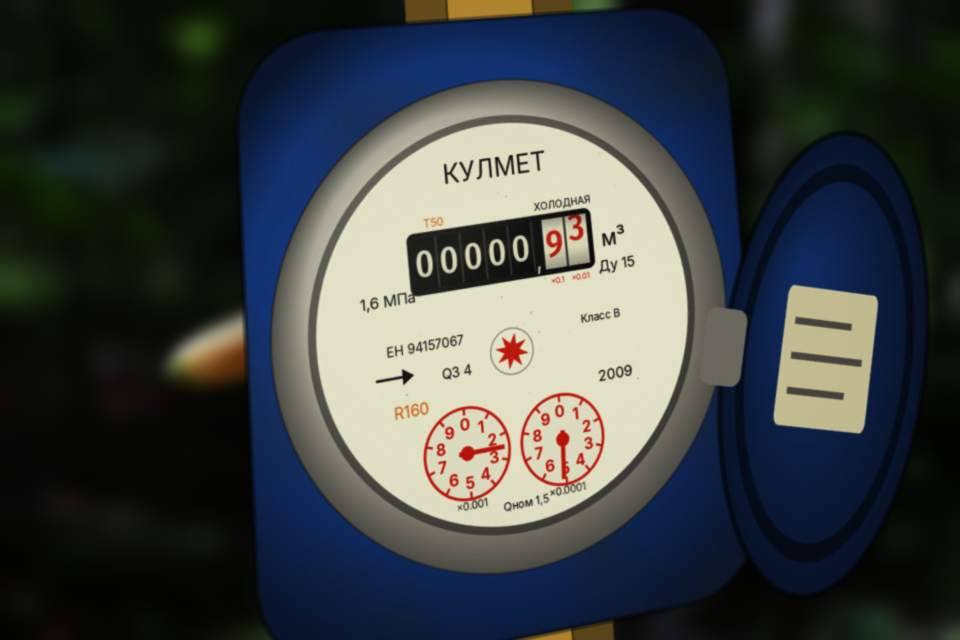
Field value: 0.9325 m³
